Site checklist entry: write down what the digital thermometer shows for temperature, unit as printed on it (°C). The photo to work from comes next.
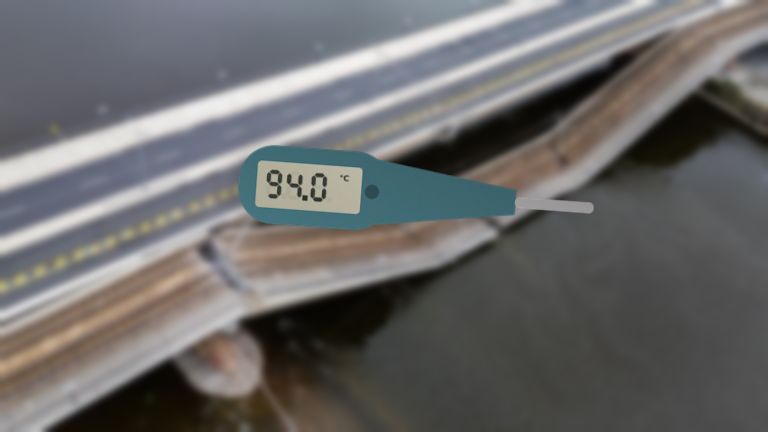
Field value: 94.0 °C
